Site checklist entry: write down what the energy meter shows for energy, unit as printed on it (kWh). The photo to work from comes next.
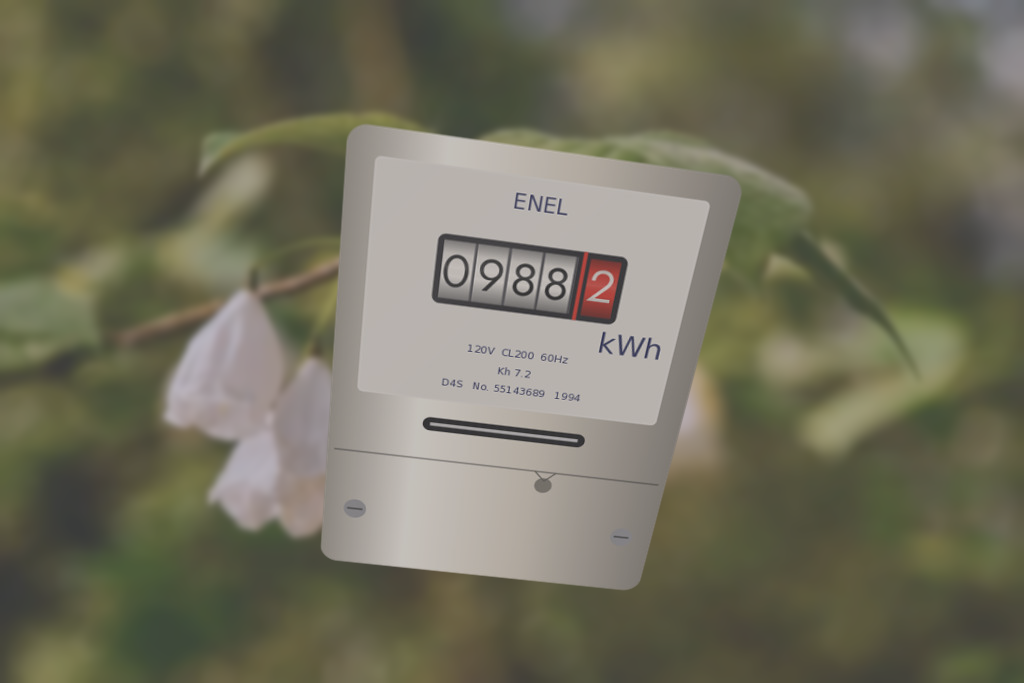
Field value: 988.2 kWh
